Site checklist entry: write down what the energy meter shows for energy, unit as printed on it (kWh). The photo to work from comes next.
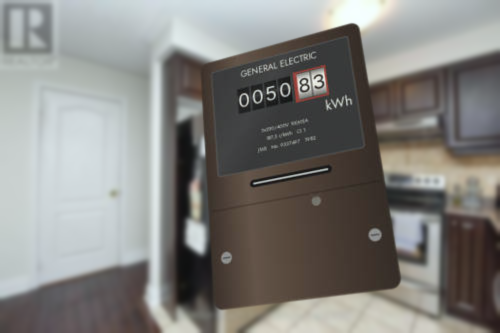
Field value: 50.83 kWh
